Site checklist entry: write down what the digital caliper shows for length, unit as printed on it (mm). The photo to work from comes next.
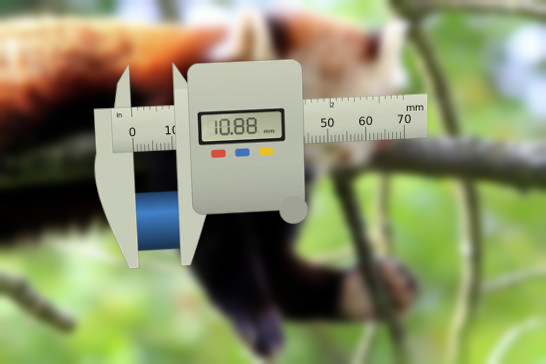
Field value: 10.88 mm
